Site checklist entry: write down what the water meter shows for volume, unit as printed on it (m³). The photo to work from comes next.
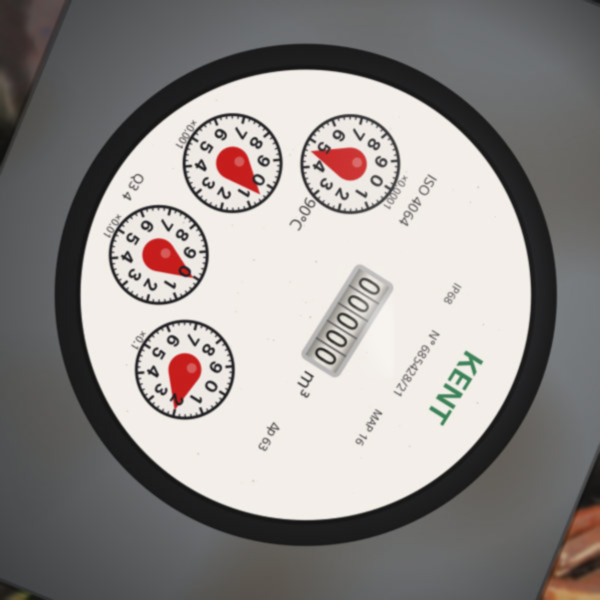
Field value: 0.2004 m³
